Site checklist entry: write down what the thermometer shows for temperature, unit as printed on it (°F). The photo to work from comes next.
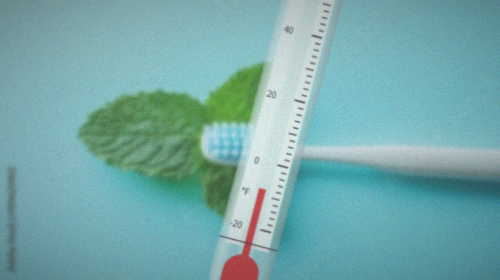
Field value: -8 °F
